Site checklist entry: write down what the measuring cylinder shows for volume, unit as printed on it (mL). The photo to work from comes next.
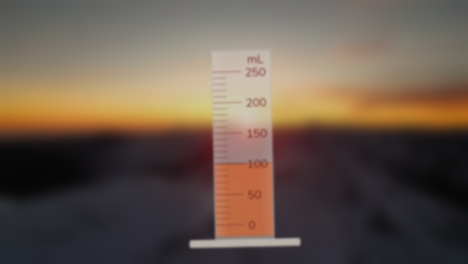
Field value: 100 mL
